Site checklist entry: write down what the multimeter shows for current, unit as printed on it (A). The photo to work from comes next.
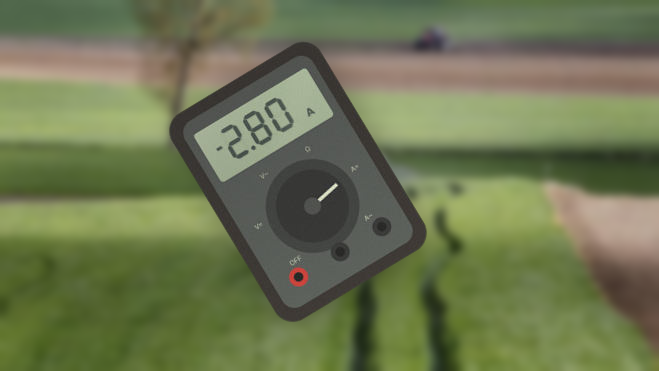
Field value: -2.80 A
